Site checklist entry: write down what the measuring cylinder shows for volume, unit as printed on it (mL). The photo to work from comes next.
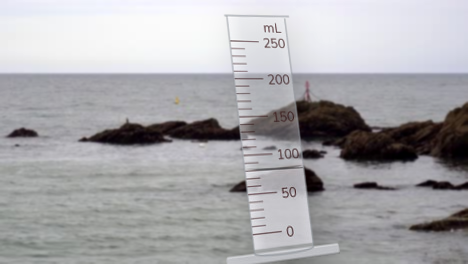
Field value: 80 mL
